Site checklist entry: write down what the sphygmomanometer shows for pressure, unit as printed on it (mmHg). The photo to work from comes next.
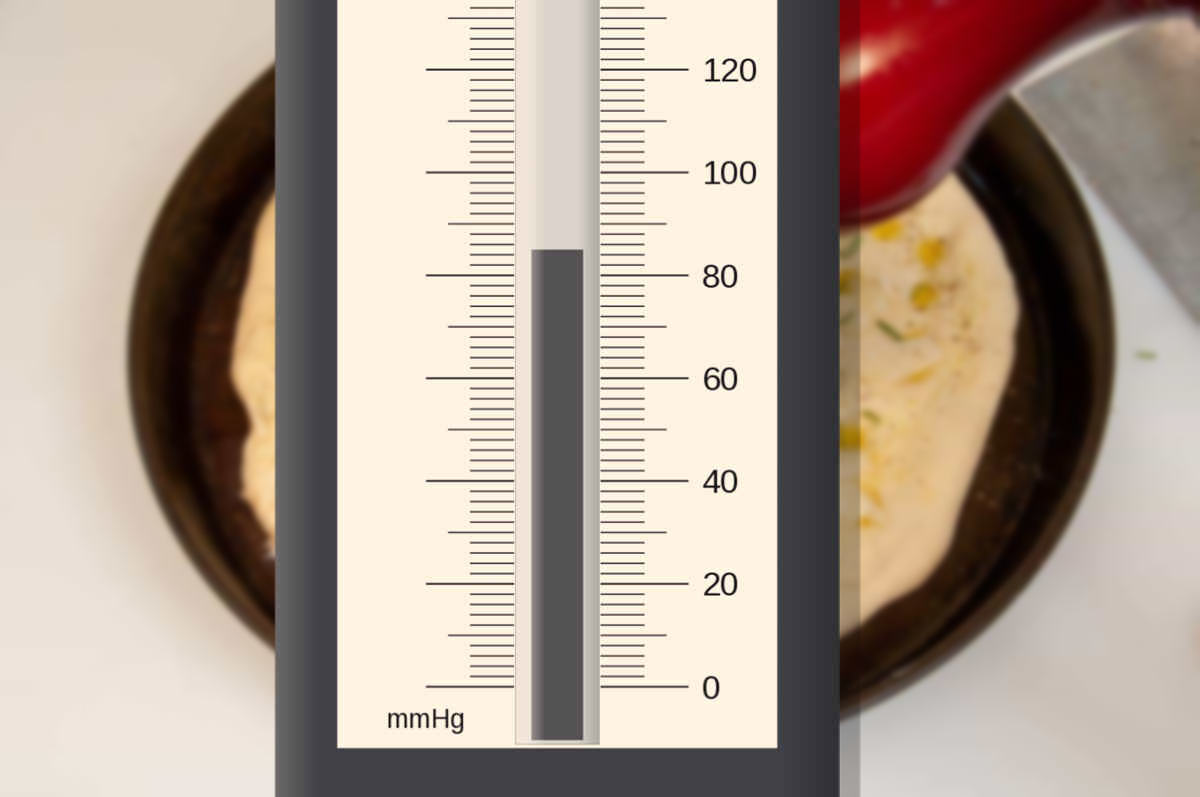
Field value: 85 mmHg
